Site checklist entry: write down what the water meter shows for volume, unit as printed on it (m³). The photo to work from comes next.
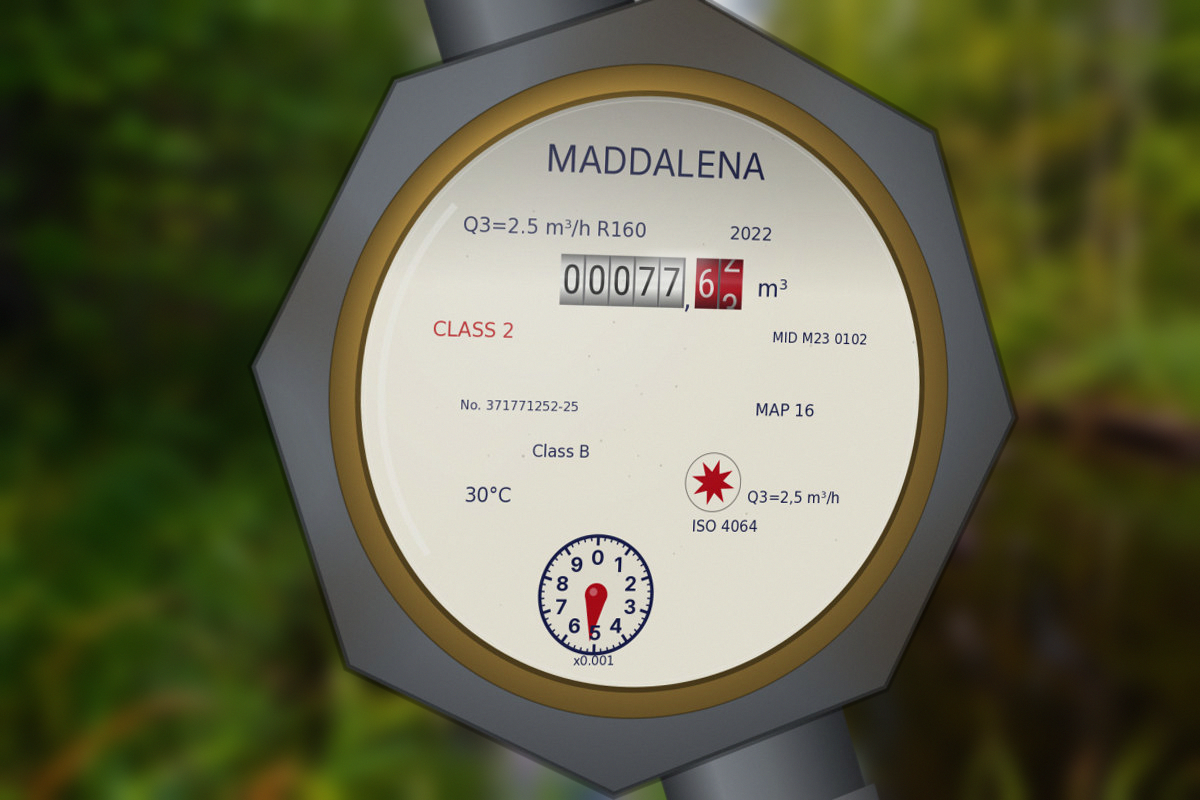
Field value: 77.625 m³
